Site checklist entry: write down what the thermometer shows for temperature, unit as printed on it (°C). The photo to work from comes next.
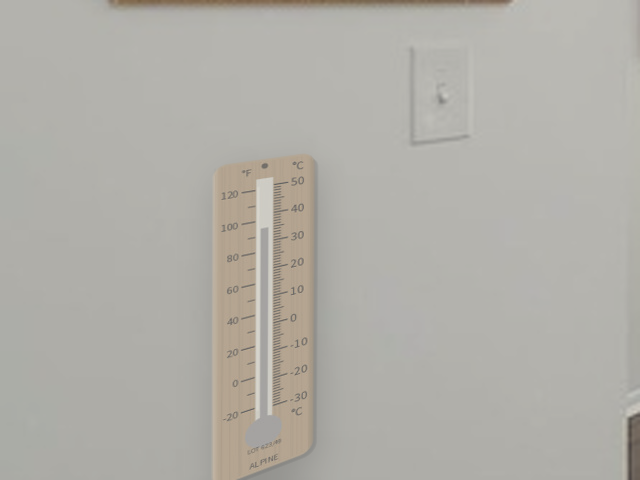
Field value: 35 °C
